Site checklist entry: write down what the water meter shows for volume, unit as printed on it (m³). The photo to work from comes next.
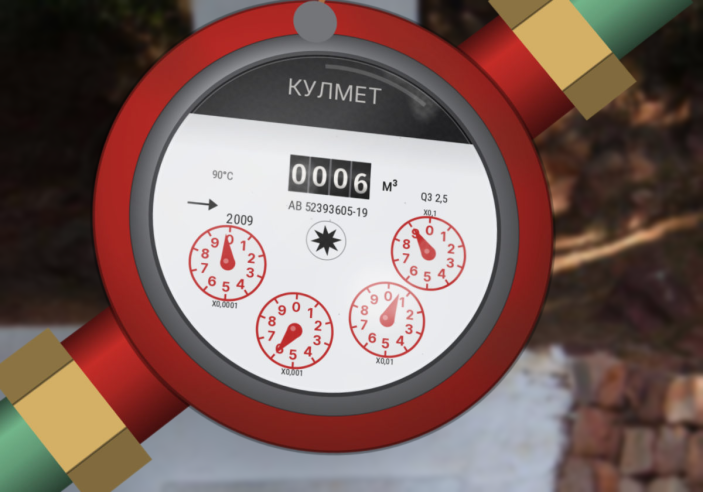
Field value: 5.9059 m³
